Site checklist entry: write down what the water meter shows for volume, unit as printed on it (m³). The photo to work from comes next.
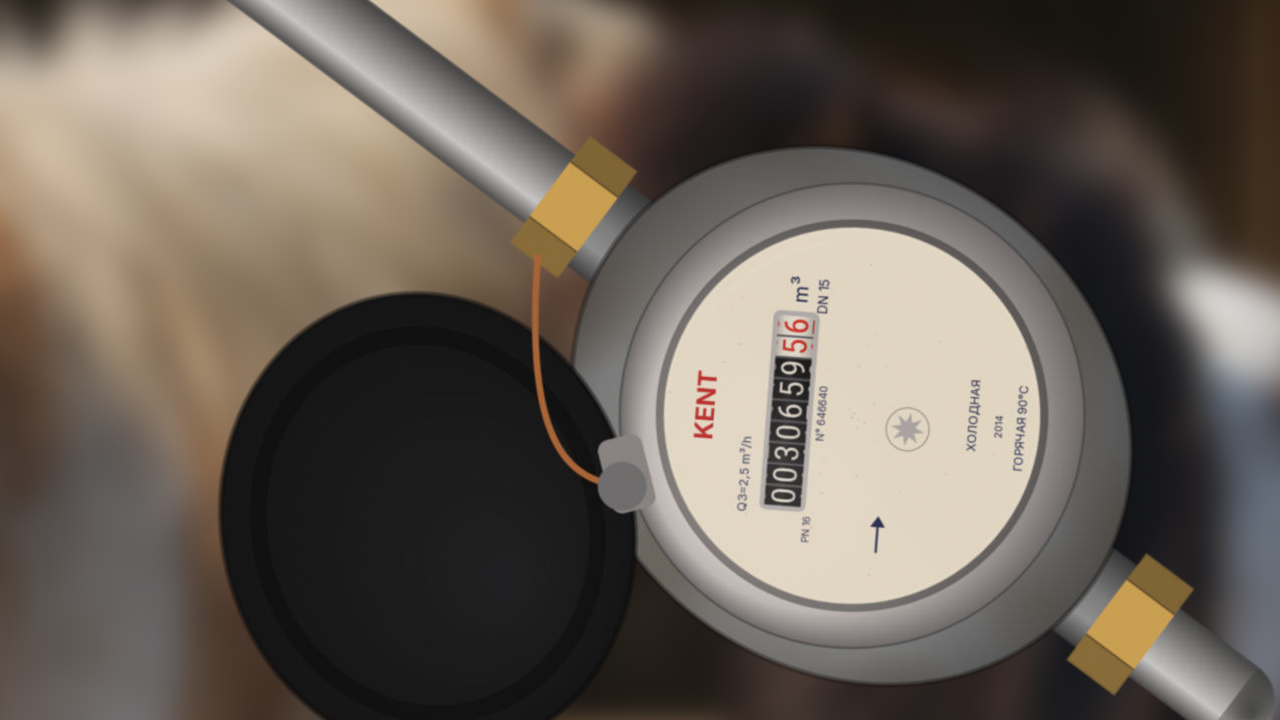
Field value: 30659.56 m³
